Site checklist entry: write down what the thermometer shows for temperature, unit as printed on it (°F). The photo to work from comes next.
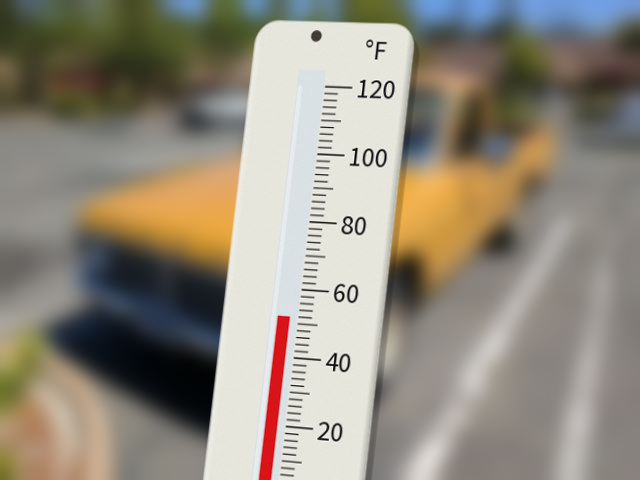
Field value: 52 °F
